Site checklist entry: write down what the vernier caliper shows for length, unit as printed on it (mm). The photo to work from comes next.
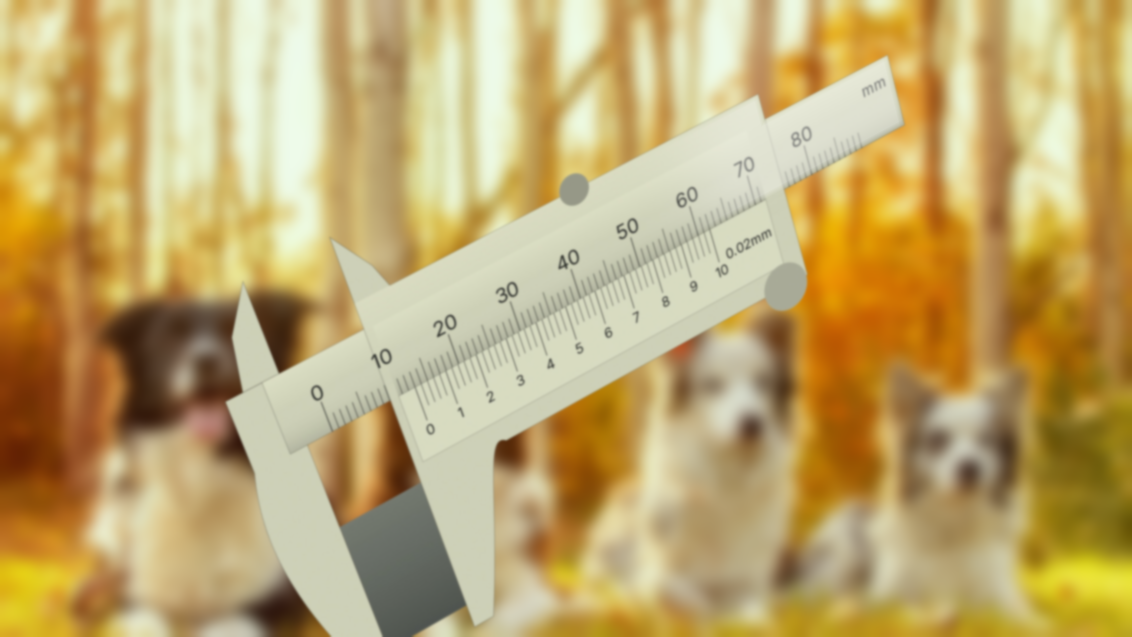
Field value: 13.0 mm
